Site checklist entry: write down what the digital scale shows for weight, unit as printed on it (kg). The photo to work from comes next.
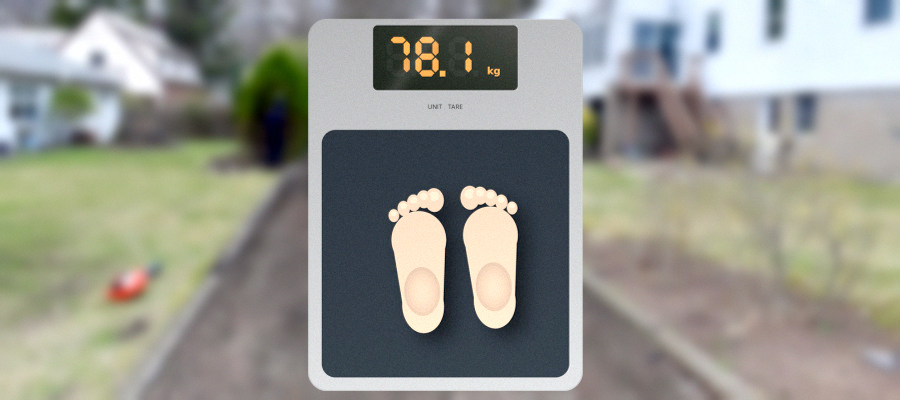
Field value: 78.1 kg
